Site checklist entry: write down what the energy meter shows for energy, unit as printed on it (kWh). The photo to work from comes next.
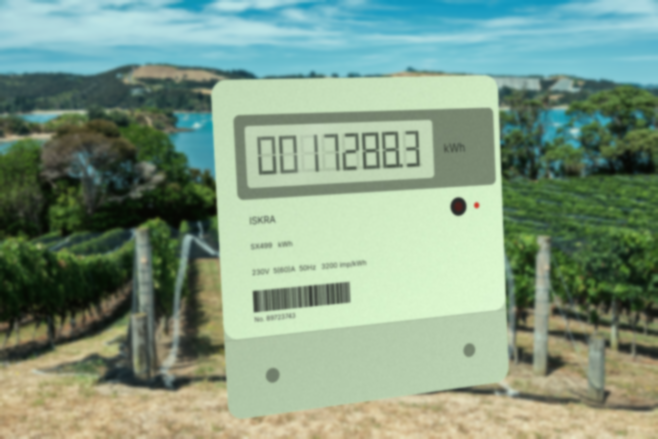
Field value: 17288.3 kWh
